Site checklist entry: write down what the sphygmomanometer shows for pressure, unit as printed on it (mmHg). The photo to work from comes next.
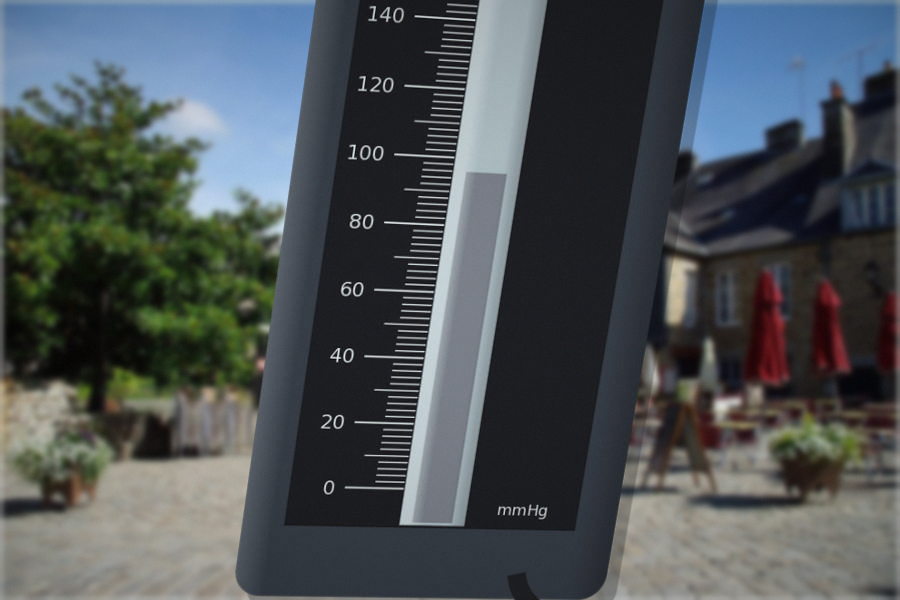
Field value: 96 mmHg
